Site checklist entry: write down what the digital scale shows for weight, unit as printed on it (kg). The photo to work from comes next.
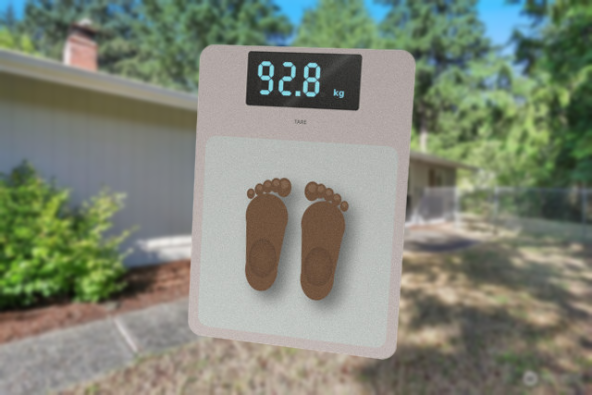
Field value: 92.8 kg
